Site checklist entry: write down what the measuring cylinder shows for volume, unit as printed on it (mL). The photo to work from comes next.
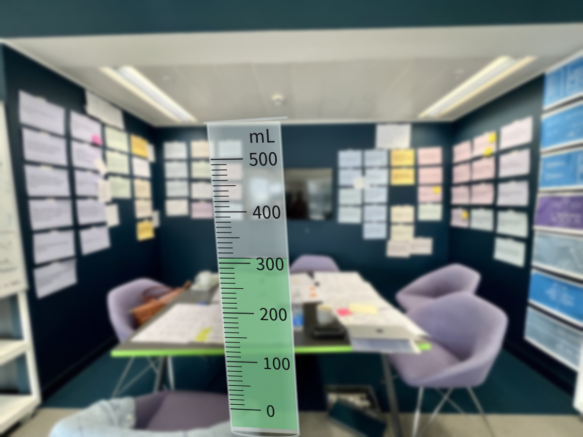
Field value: 310 mL
